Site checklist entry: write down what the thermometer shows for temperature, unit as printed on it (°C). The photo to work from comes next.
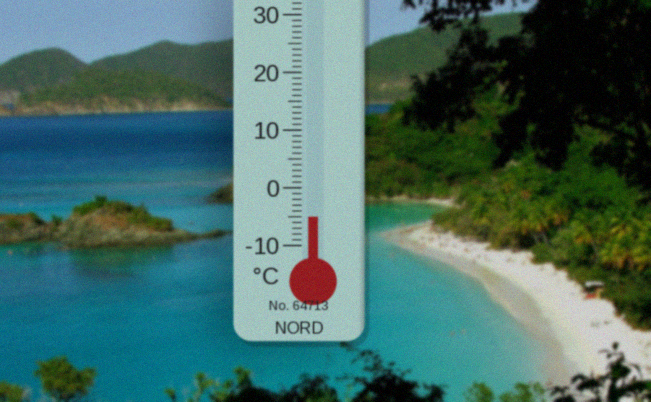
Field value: -5 °C
